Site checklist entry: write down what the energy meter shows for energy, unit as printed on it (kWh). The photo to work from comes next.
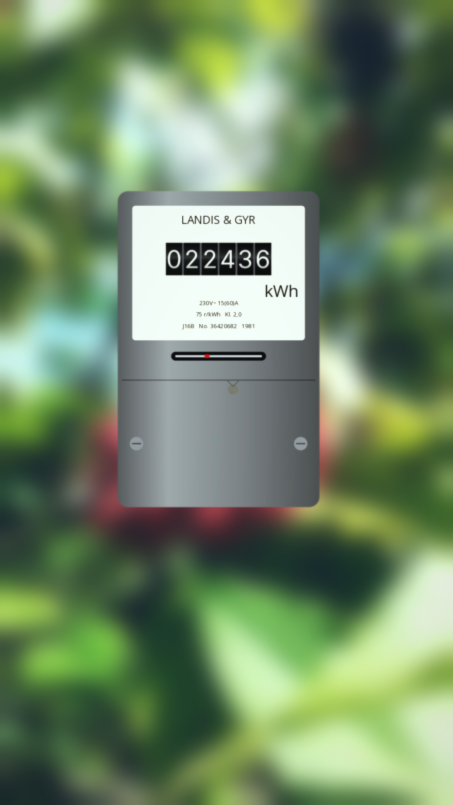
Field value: 22436 kWh
